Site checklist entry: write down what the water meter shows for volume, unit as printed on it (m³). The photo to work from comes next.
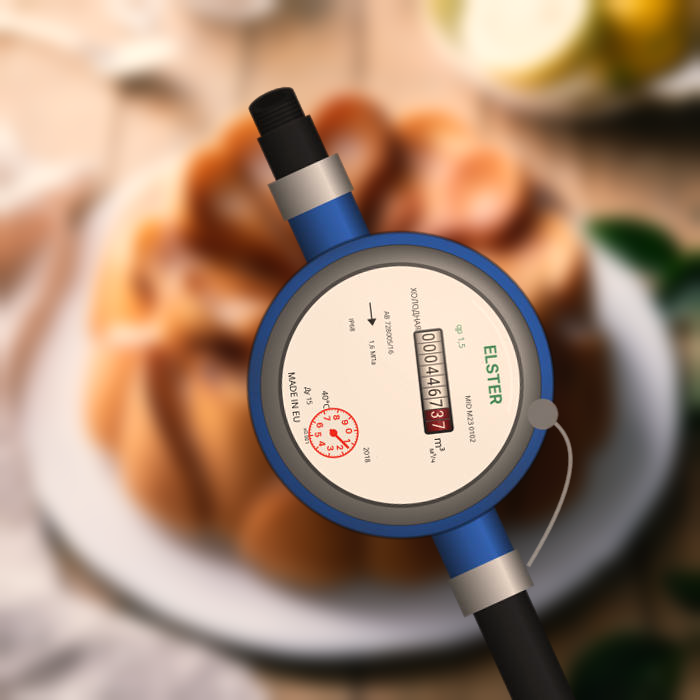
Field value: 4467.371 m³
